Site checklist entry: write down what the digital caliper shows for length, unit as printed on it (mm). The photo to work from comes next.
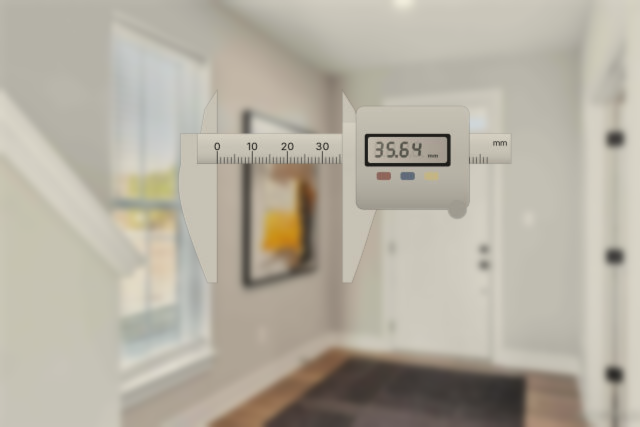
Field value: 35.64 mm
